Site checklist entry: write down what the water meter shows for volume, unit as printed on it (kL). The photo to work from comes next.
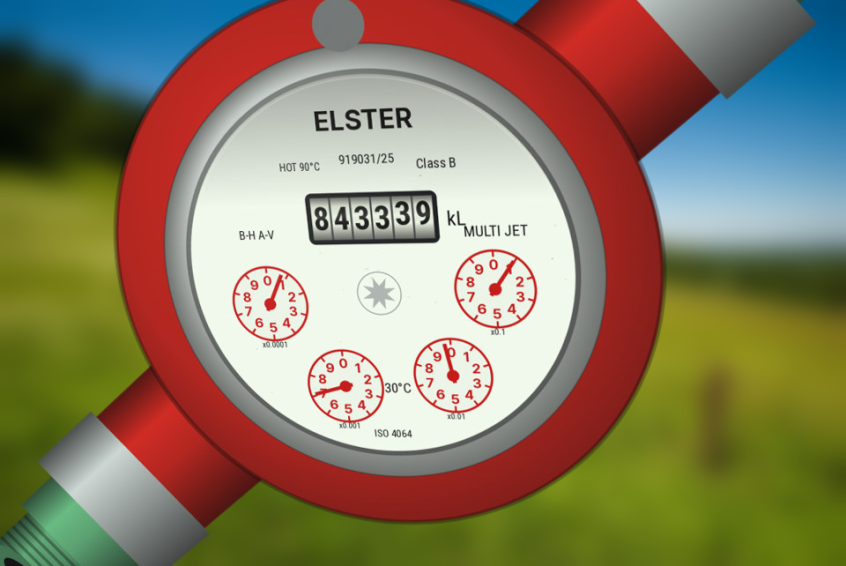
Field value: 843339.0970 kL
